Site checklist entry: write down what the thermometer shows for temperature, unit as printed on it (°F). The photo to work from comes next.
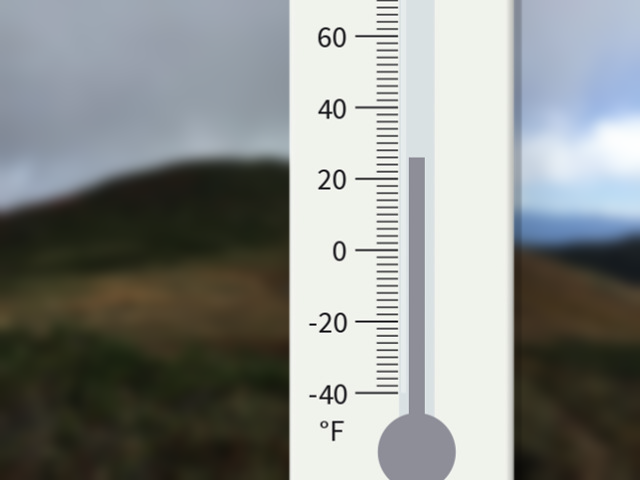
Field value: 26 °F
